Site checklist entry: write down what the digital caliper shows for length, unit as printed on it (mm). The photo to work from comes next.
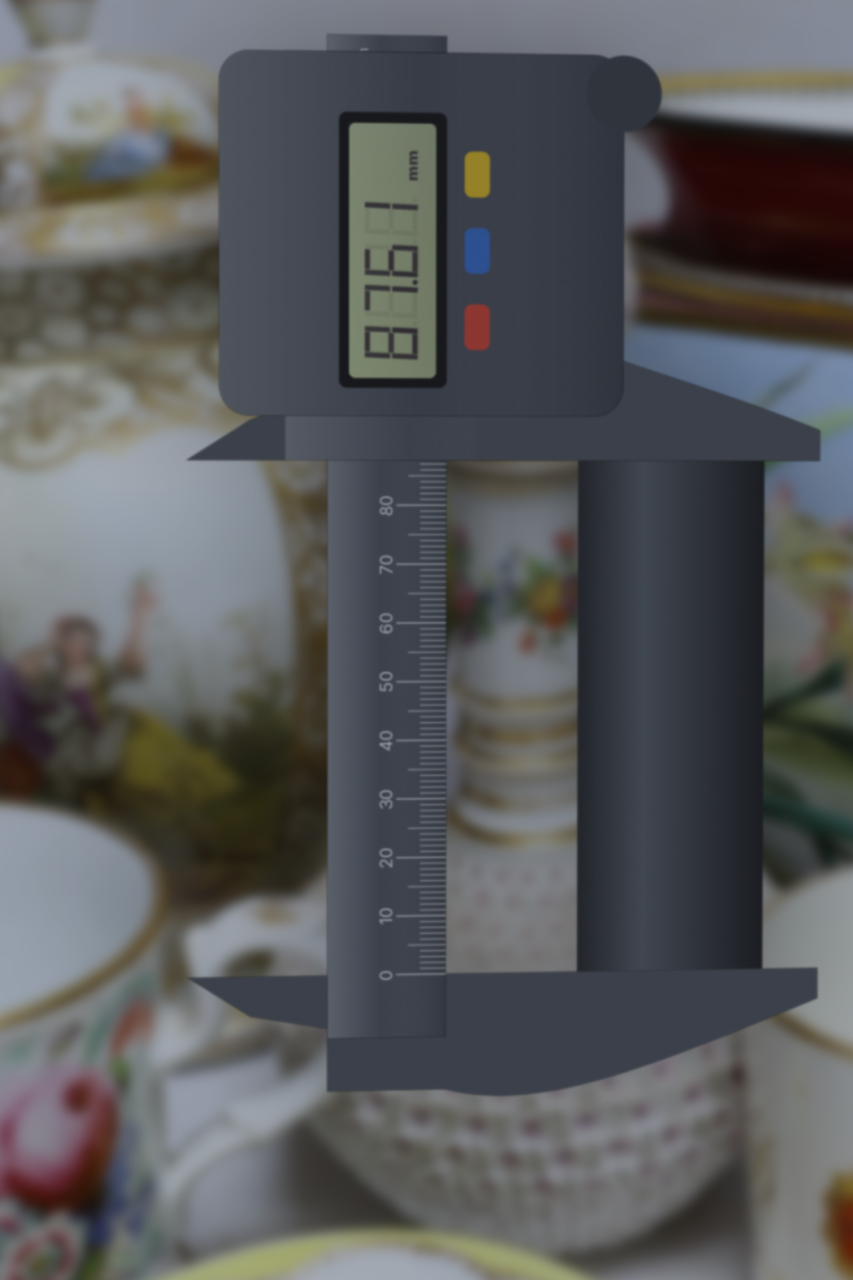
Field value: 87.61 mm
